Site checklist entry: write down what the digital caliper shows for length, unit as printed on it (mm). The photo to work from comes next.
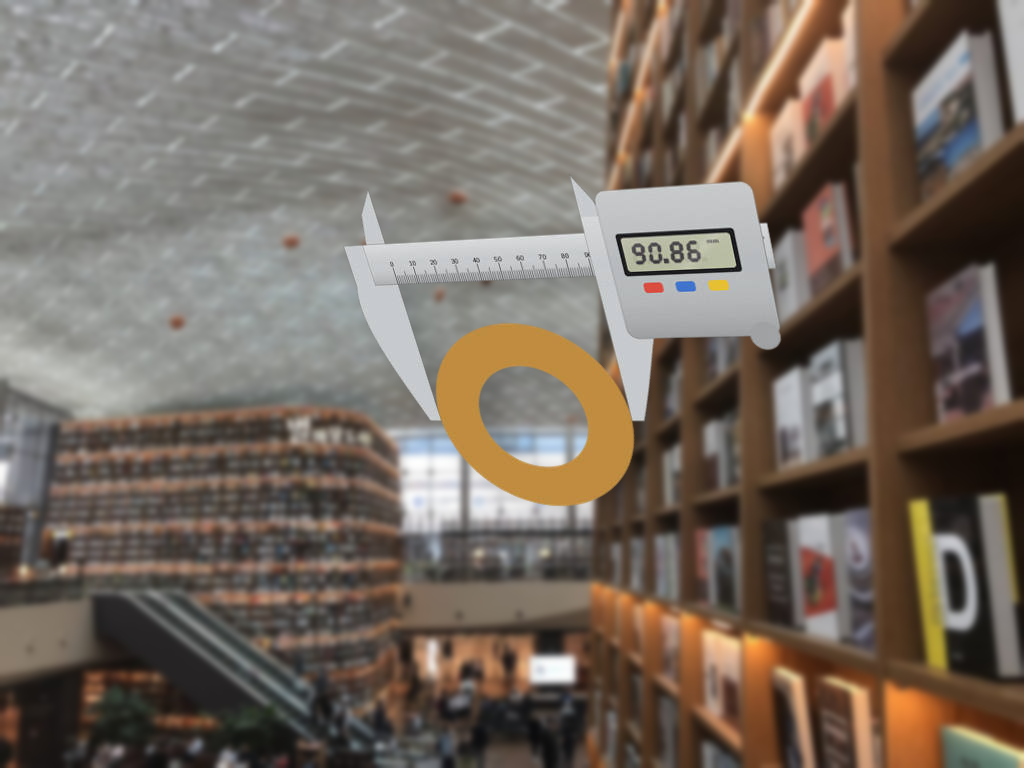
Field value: 90.86 mm
